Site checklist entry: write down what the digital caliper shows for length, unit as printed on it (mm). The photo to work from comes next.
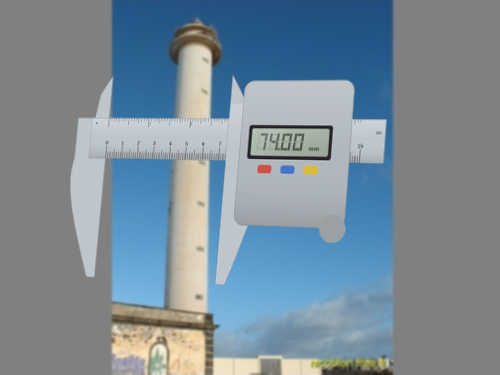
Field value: 74.00 mm
